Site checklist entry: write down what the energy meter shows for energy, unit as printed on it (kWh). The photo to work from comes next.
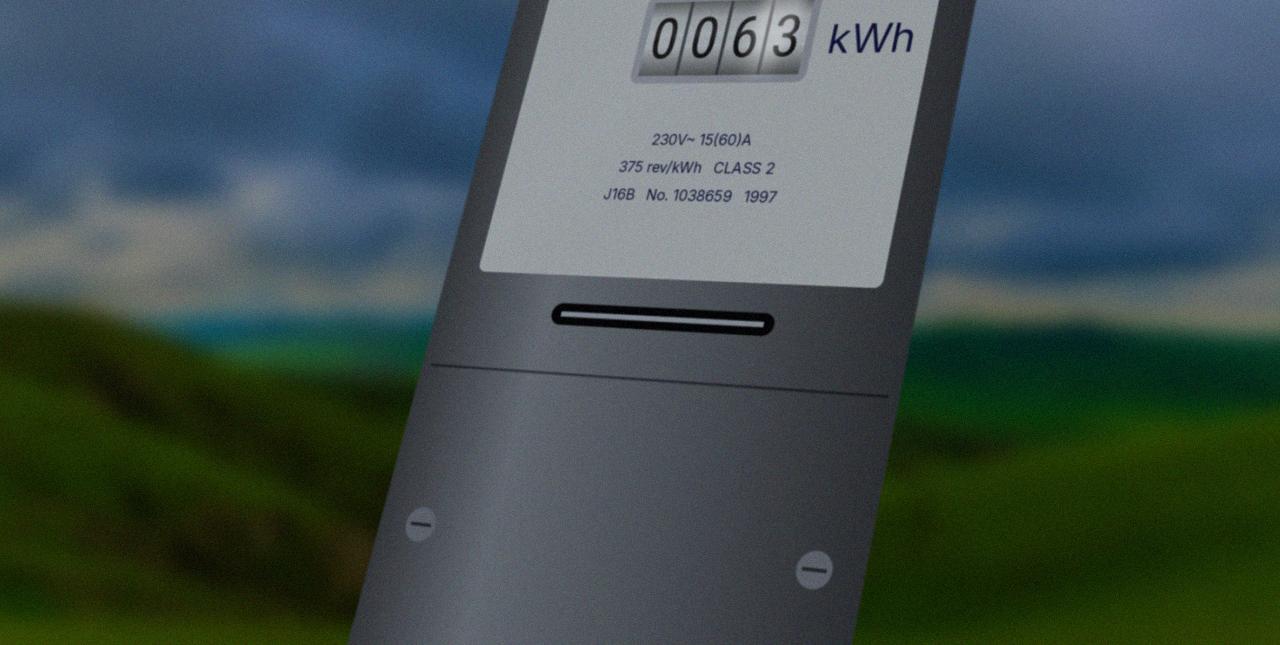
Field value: 63 kWh
